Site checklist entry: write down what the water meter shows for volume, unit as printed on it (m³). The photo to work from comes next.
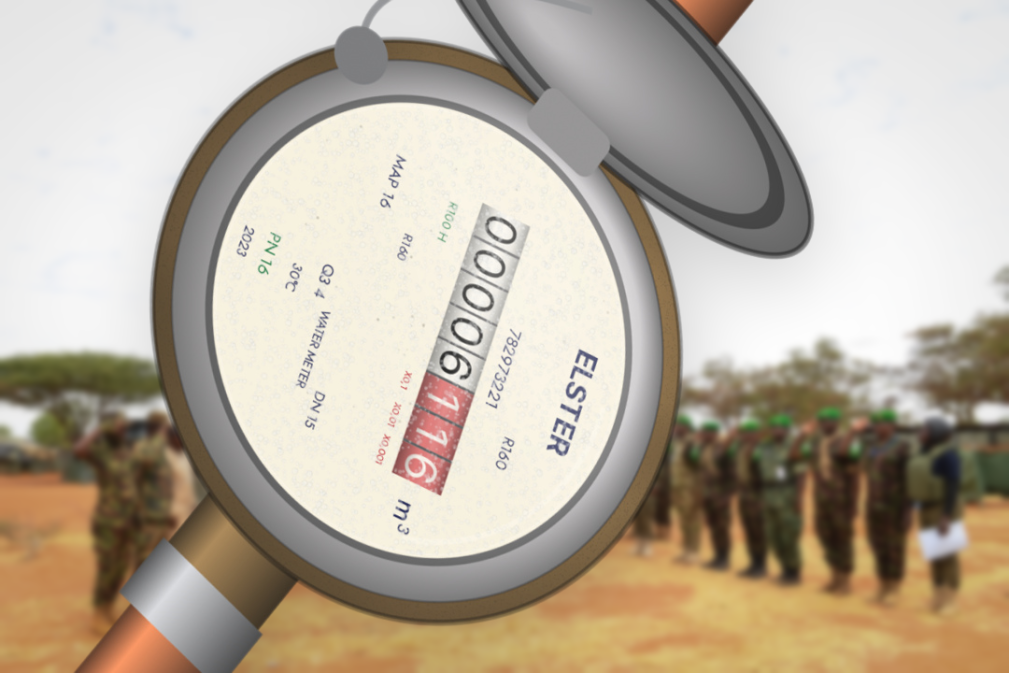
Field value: 6.116 m³
